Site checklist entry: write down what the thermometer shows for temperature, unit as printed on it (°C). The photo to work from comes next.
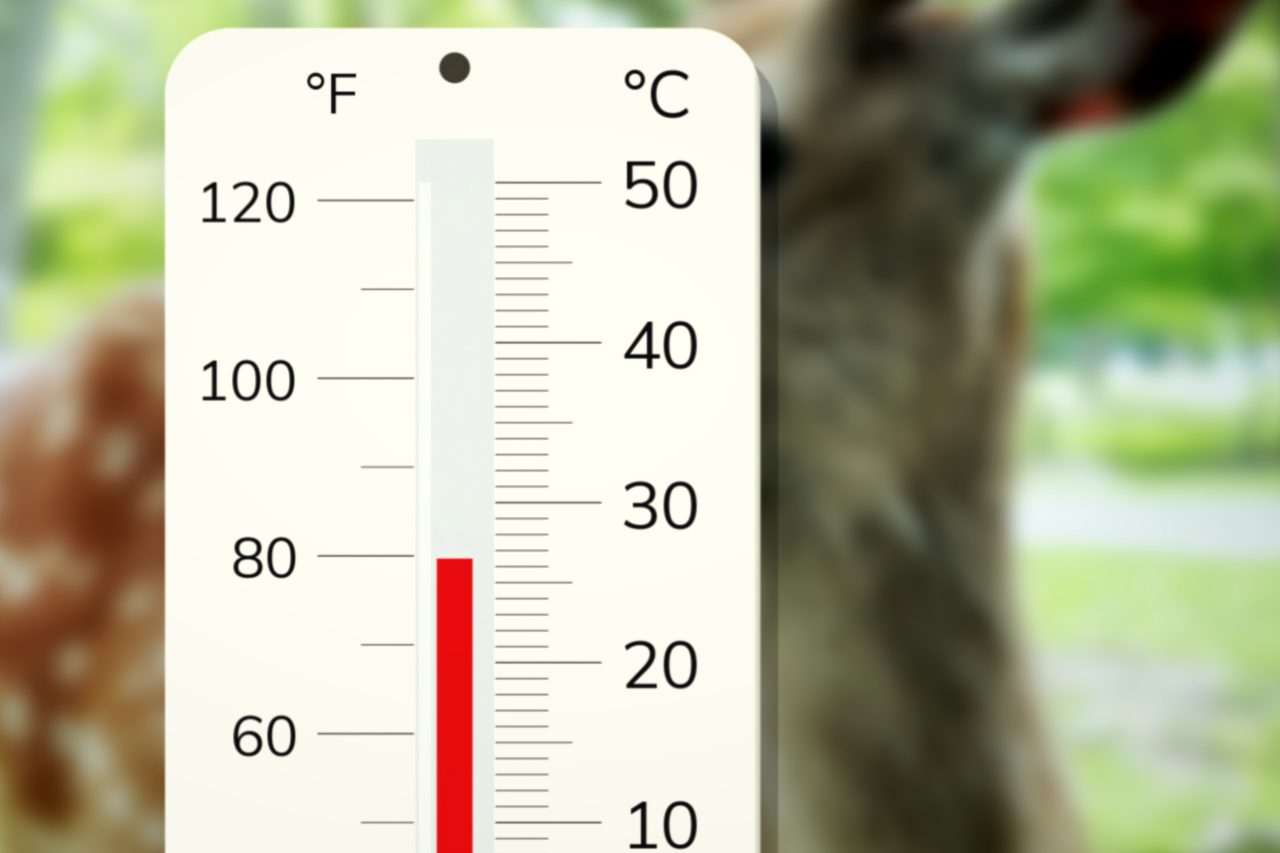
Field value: 26.5 °C
